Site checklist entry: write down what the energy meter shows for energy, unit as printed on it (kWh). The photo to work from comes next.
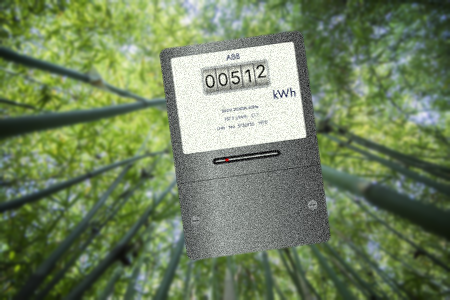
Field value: 512 kWh
